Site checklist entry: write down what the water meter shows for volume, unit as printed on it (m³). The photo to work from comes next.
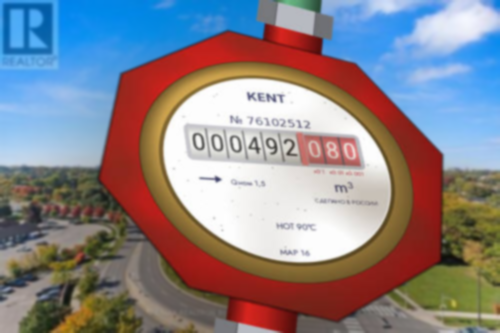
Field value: 492.080 m³
